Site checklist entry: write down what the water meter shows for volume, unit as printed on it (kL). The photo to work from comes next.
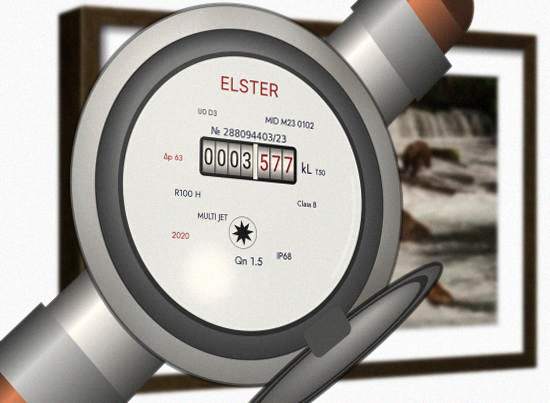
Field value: 3.577 kL
